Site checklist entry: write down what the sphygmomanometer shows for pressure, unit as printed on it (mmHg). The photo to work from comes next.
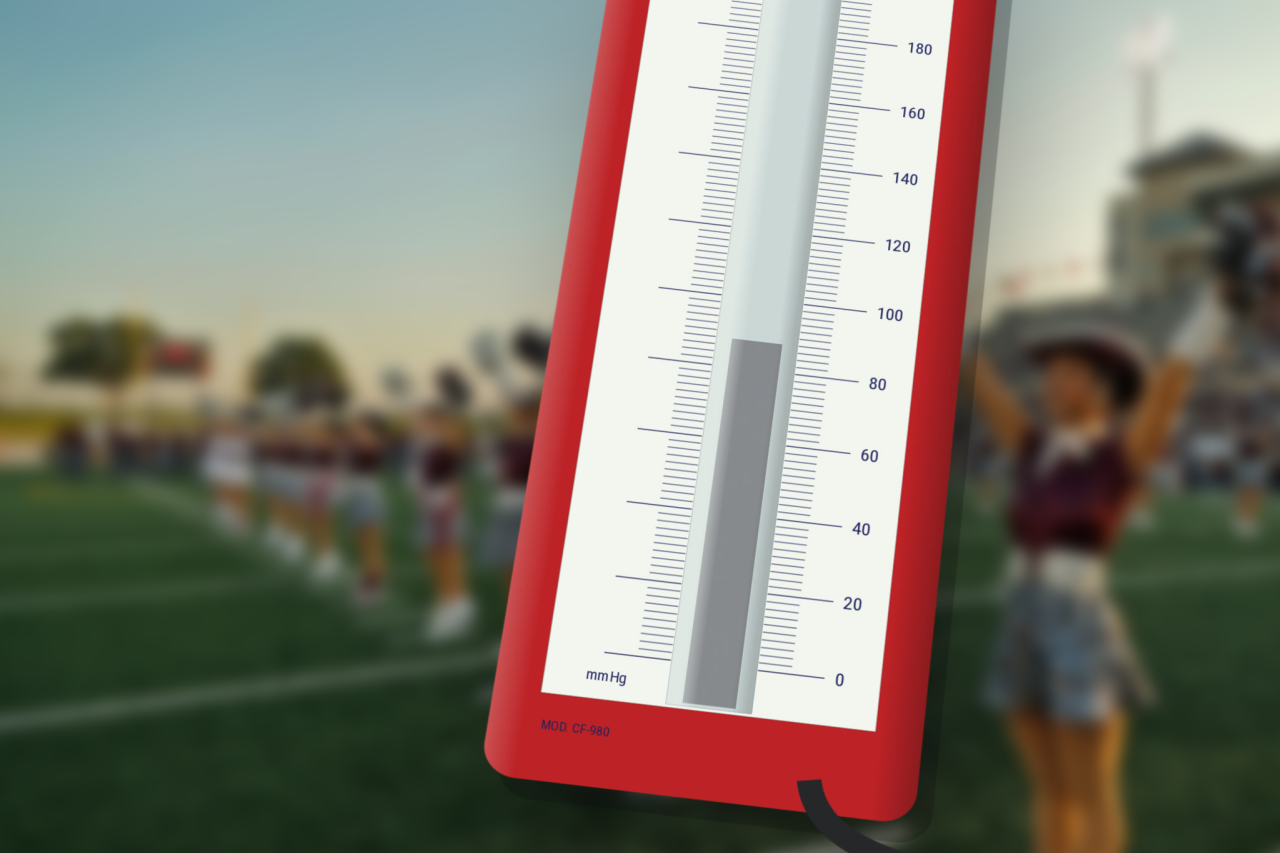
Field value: 88 mmHg
